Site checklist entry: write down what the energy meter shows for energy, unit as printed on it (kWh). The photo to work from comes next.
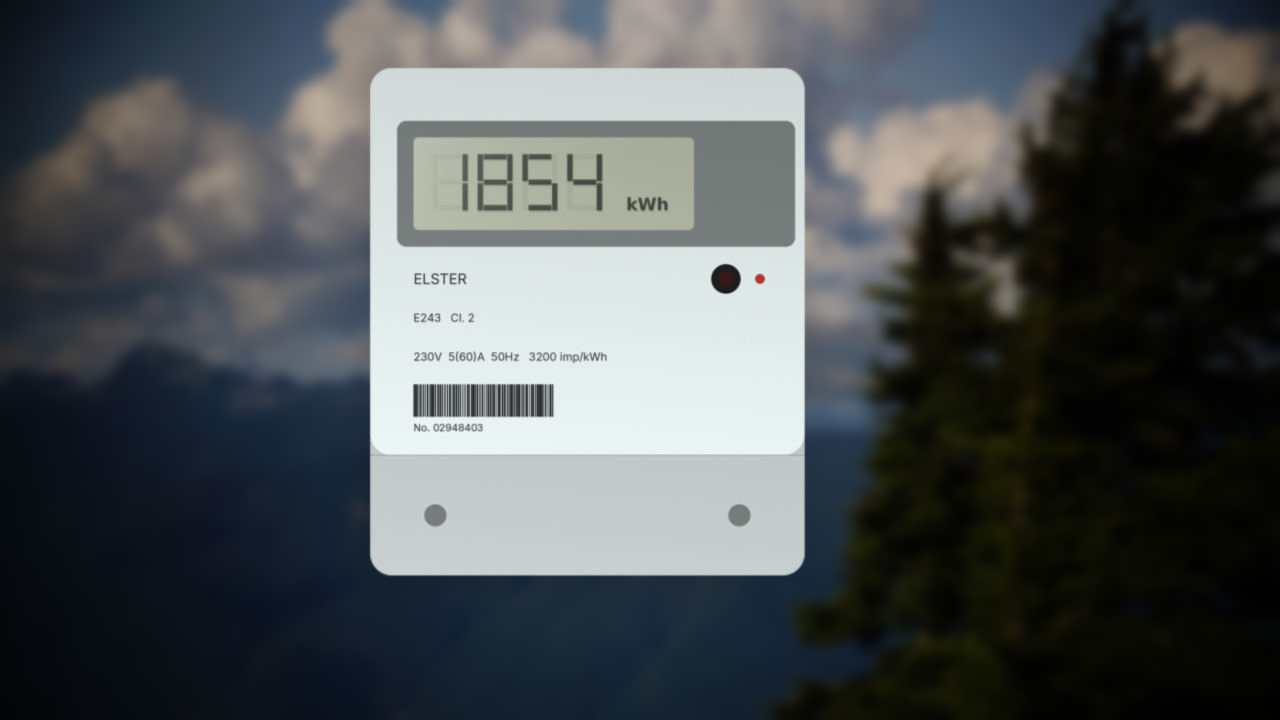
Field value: 1854 kWh
